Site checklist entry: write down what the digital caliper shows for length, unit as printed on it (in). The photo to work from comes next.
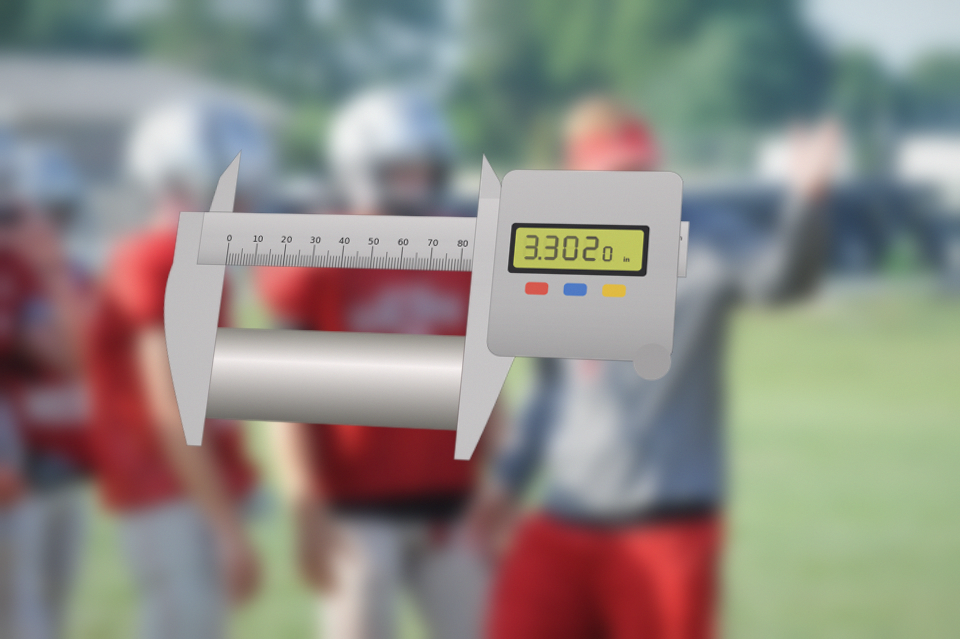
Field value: 3.3020 in
